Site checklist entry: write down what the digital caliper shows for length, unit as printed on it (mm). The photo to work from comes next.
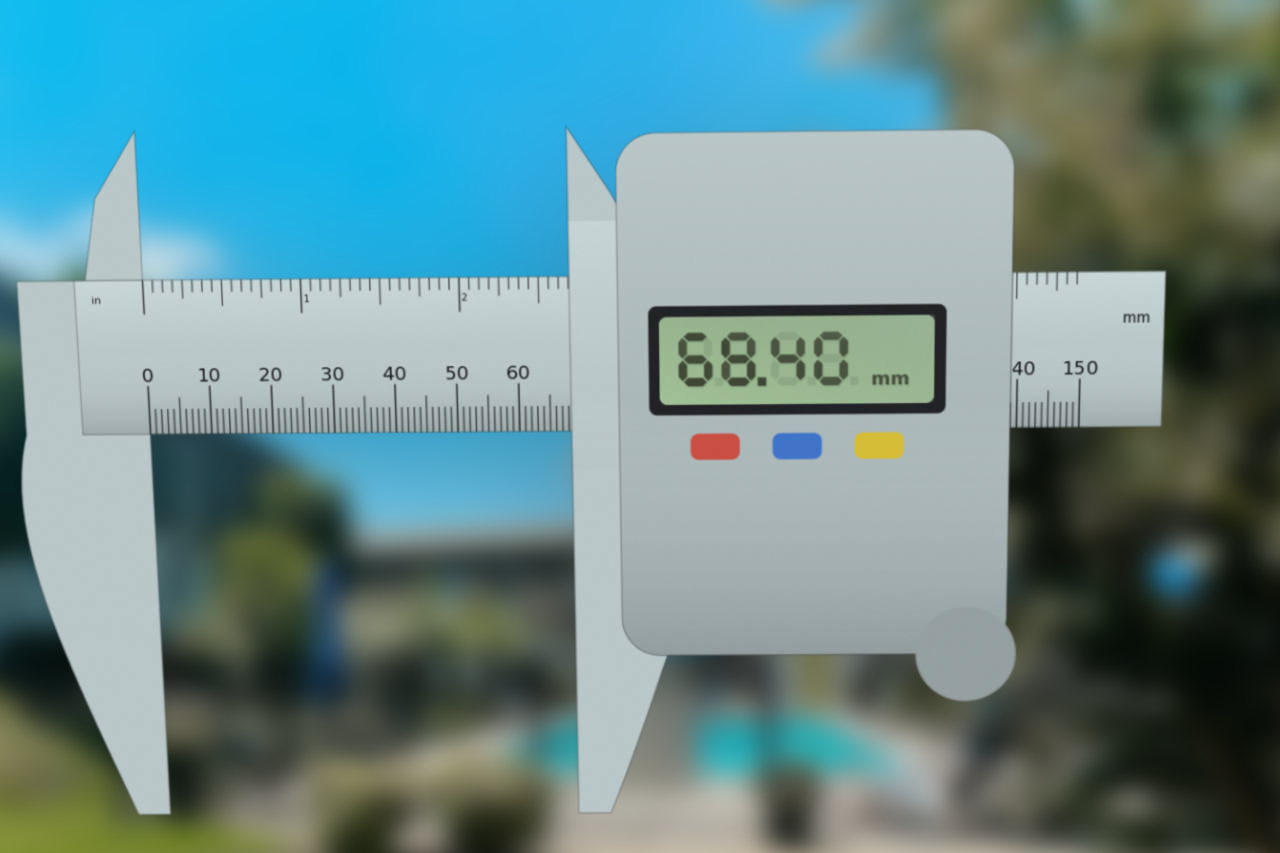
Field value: 68.40 mm
